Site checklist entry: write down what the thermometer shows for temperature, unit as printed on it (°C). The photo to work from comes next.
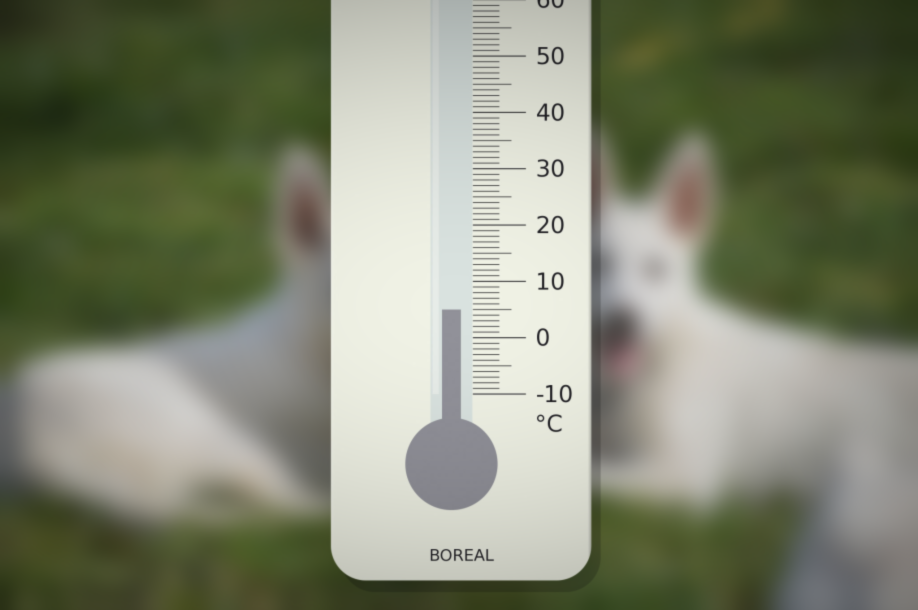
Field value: 5 °C
